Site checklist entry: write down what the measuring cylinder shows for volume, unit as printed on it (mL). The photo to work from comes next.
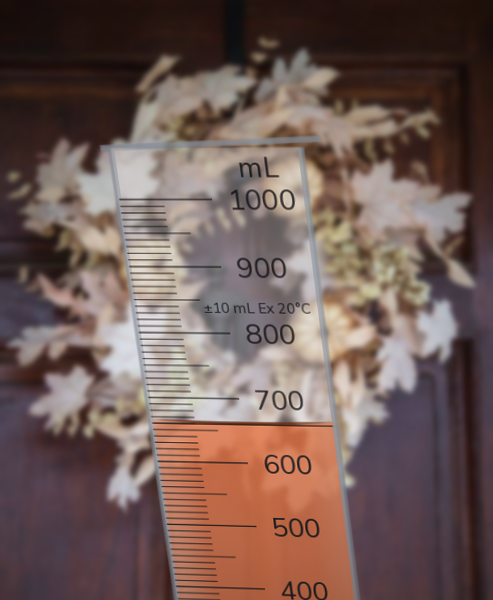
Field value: 660 mL
